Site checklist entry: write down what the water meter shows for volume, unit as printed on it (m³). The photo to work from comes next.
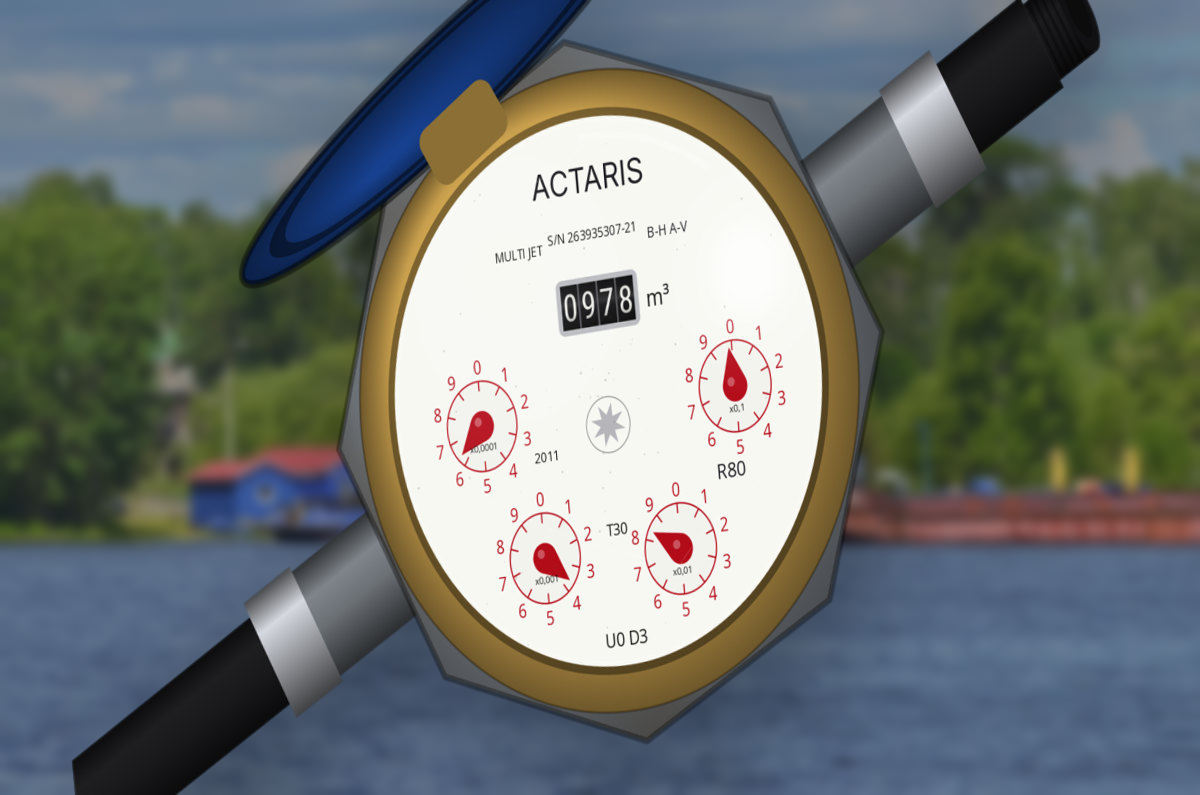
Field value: 977.9836 m³
